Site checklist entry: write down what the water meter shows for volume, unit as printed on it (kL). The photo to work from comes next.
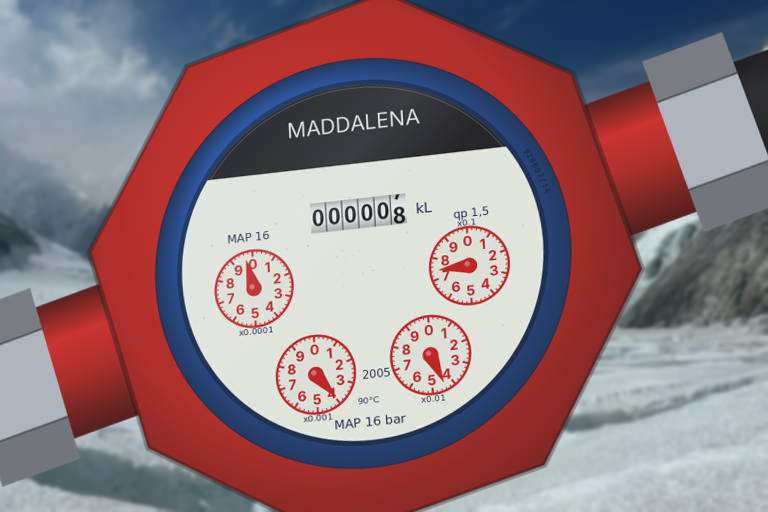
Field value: 7.7439 kL
